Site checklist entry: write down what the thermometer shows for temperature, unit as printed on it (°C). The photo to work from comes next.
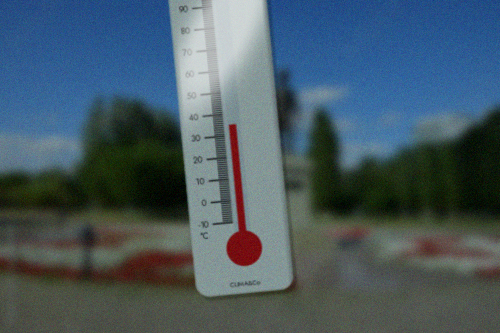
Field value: 35 °C
